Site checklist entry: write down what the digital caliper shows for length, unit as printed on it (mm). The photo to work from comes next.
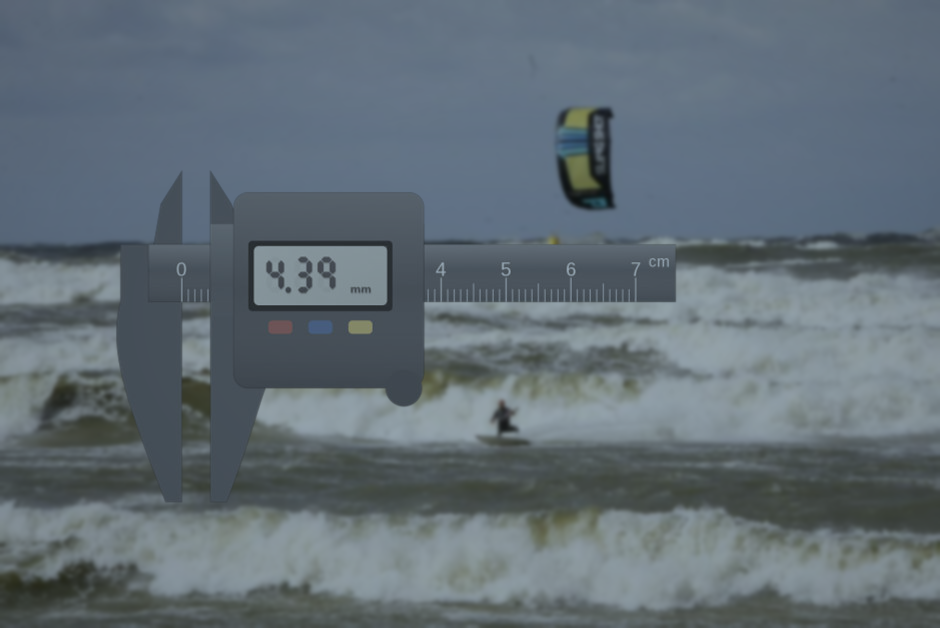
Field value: 4.39 mm
